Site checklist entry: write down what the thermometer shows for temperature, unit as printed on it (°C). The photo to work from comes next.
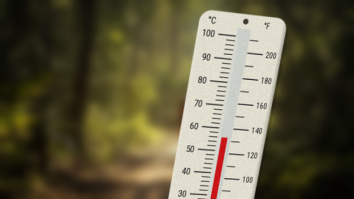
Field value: 56 °C
